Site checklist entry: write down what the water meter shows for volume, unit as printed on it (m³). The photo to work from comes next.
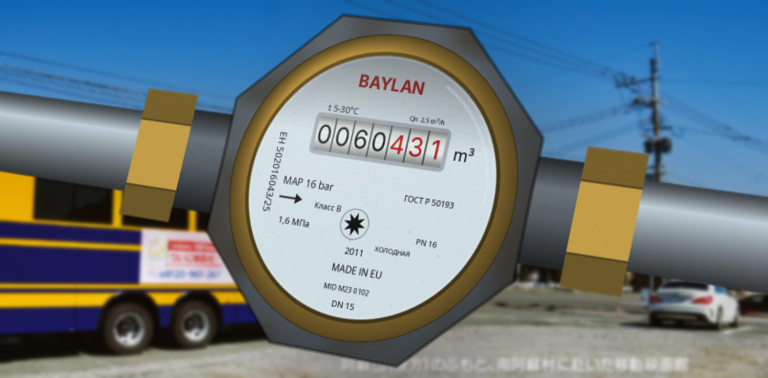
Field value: 60.431 m³
